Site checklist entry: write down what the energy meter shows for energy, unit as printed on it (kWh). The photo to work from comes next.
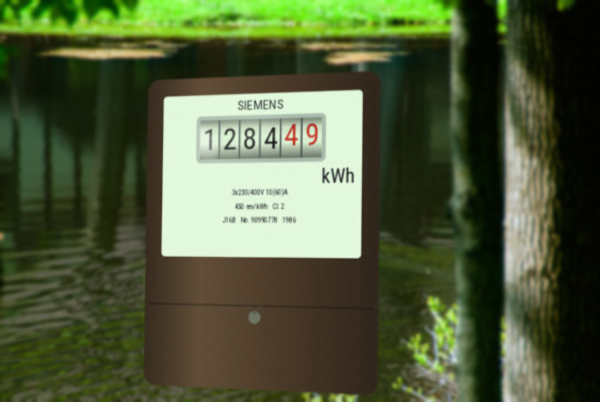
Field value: 1284.49 kWh
